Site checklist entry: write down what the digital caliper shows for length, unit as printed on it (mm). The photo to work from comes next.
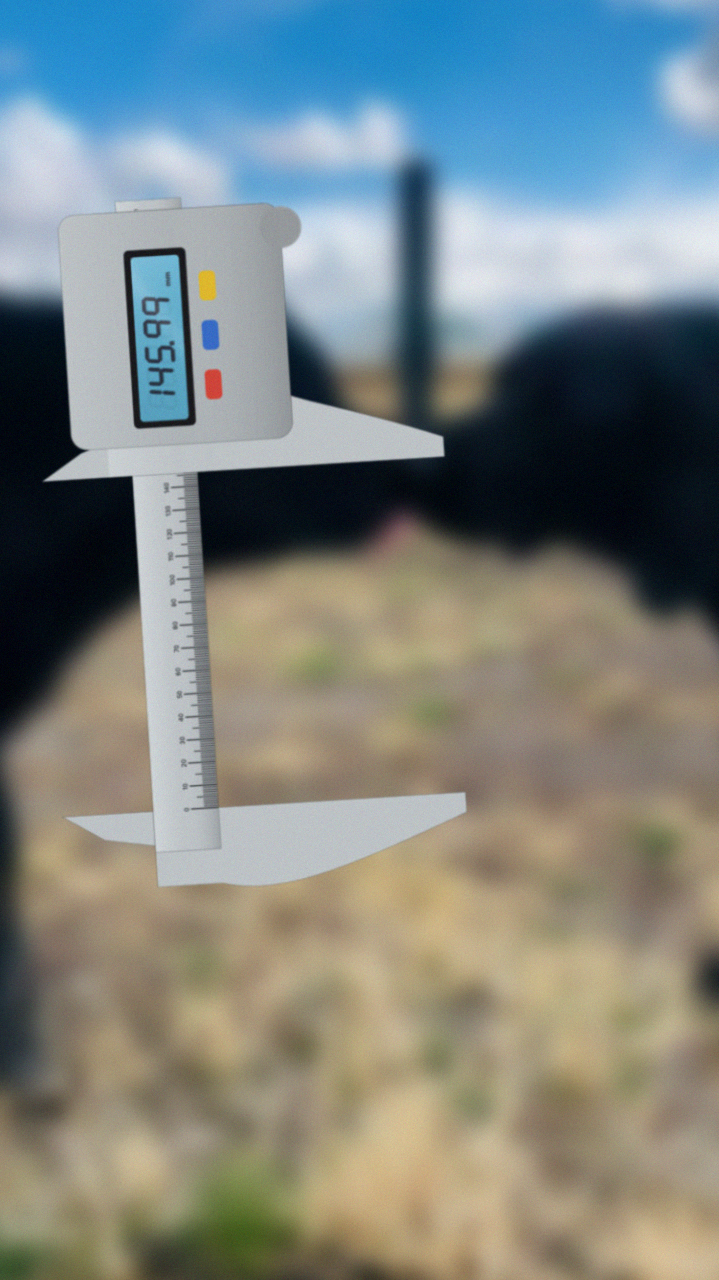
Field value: 145.99 mm
